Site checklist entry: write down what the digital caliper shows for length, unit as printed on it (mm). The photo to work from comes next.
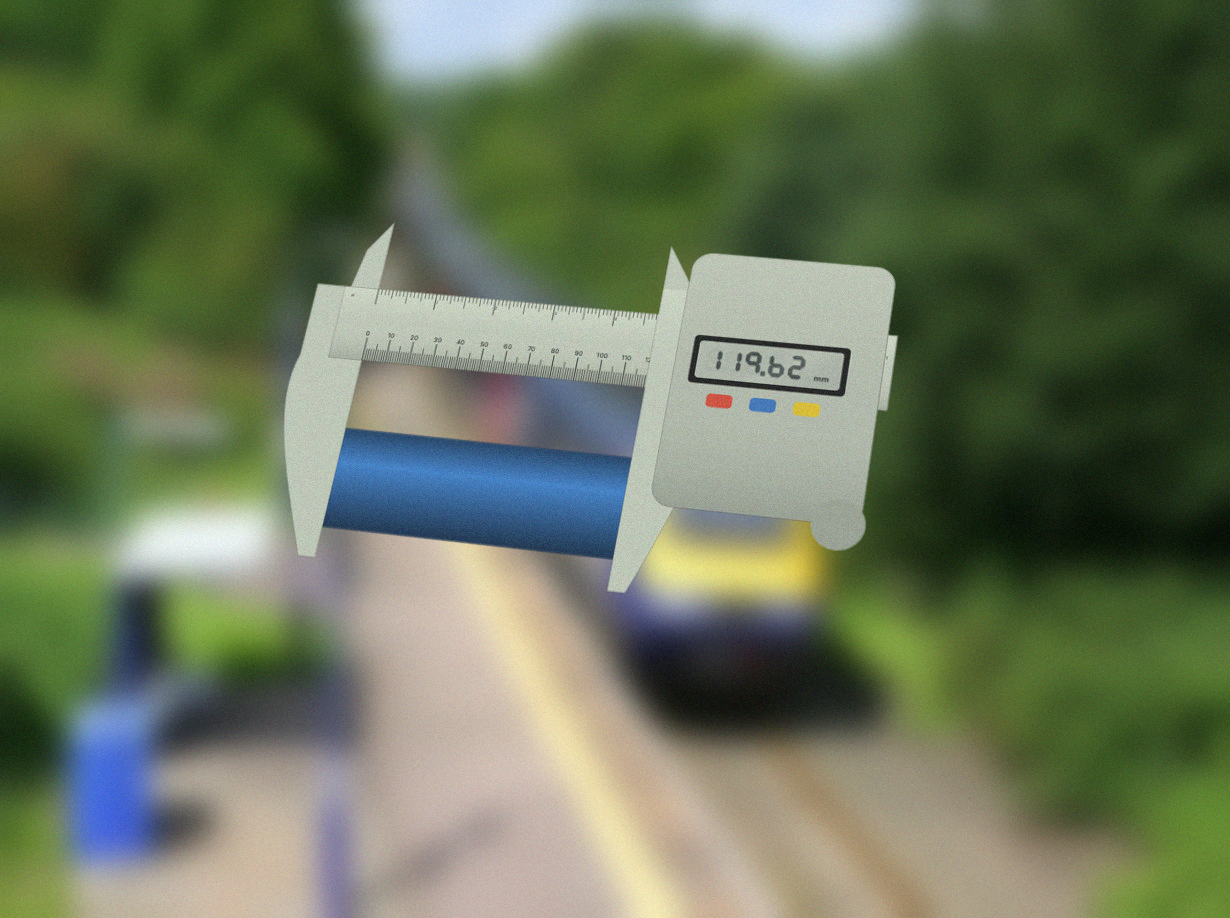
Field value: 119.62 mm
